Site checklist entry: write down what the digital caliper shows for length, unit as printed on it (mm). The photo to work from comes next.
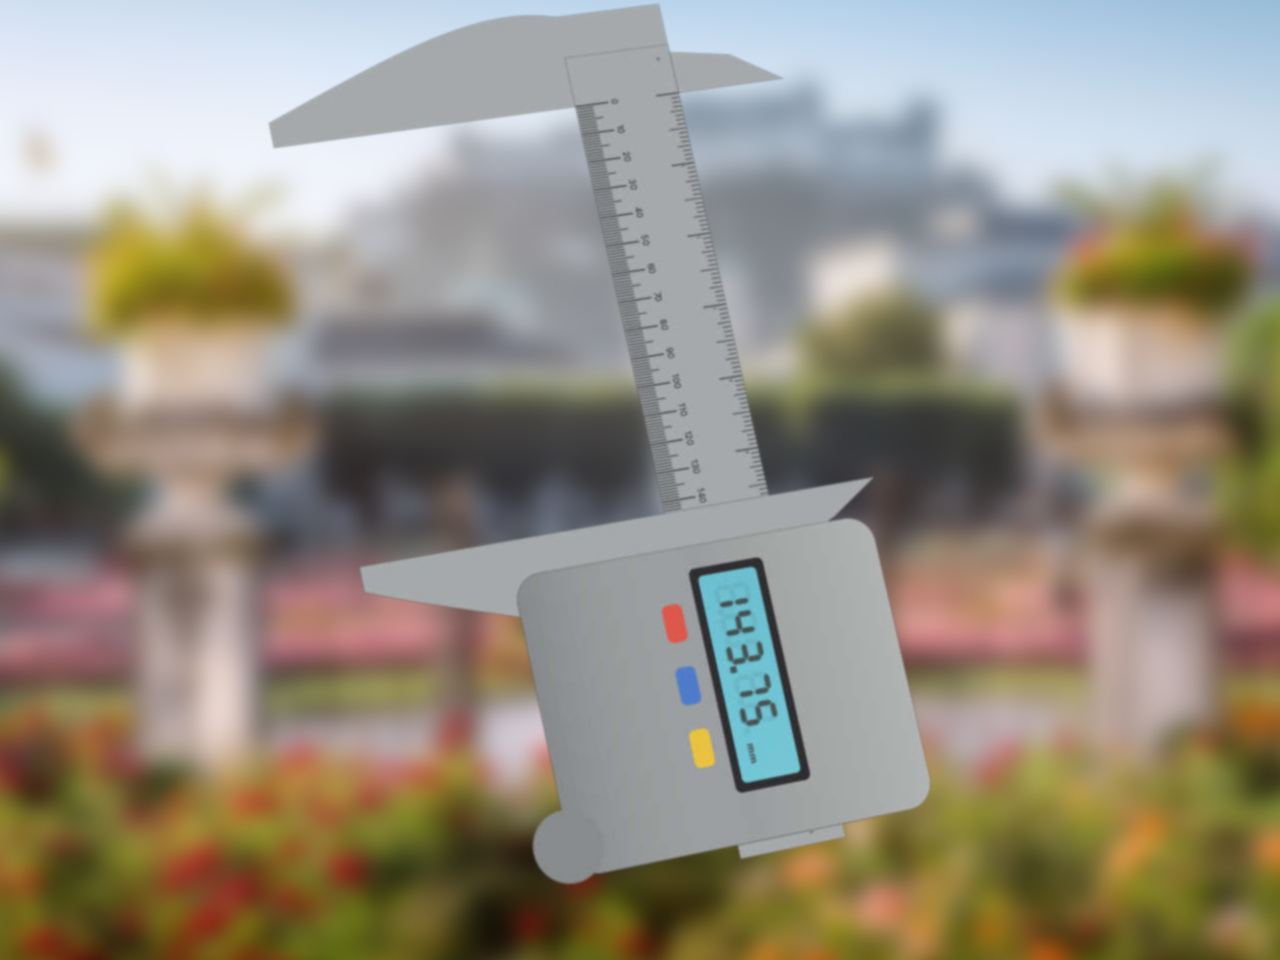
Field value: 143.75 mm
